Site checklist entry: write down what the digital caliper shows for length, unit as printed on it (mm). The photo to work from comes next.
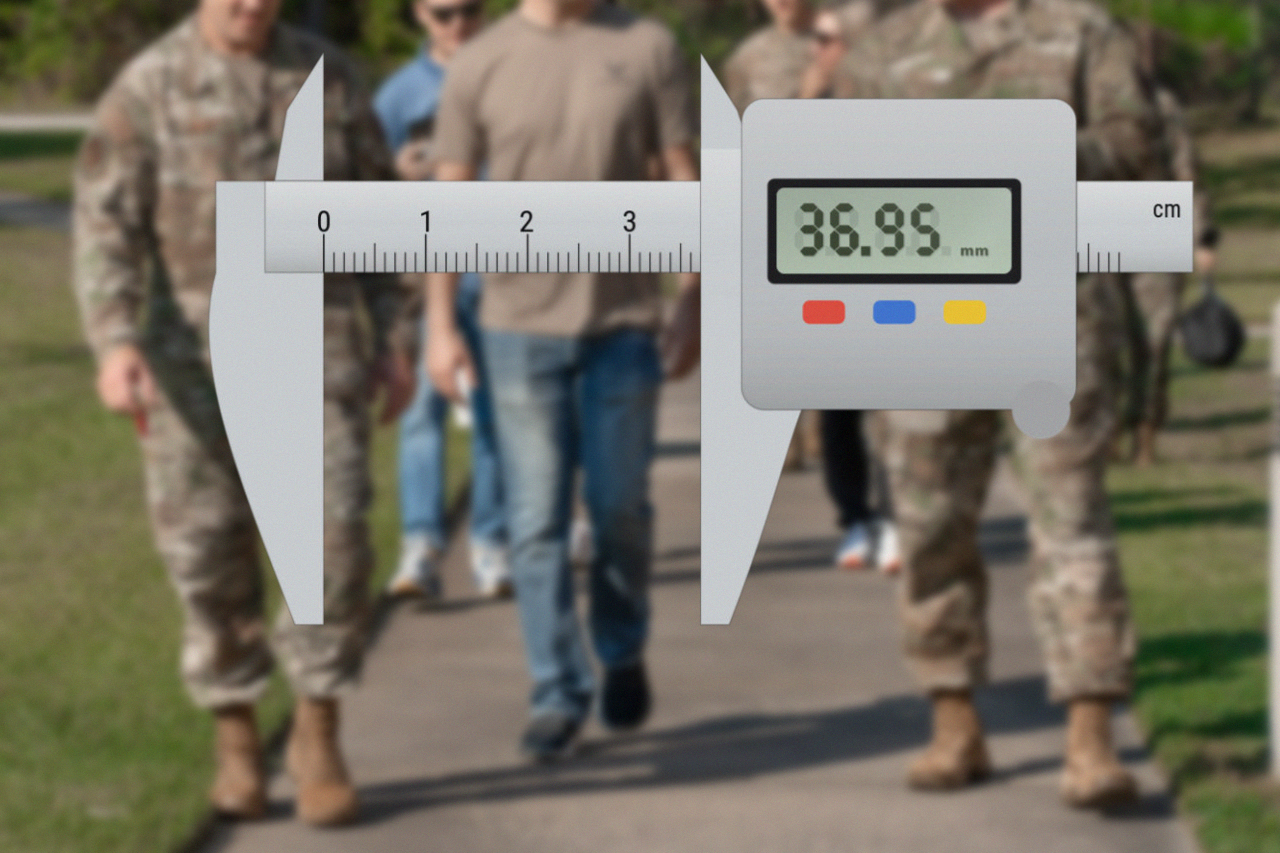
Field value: 36.95 mm
